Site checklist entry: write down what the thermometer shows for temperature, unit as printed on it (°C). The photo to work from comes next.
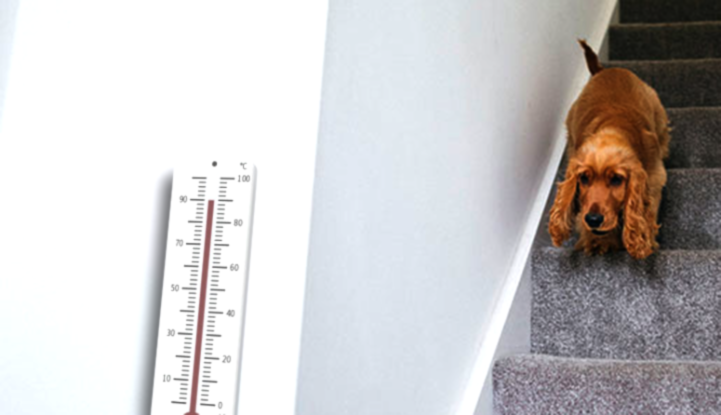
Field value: 90 °C
